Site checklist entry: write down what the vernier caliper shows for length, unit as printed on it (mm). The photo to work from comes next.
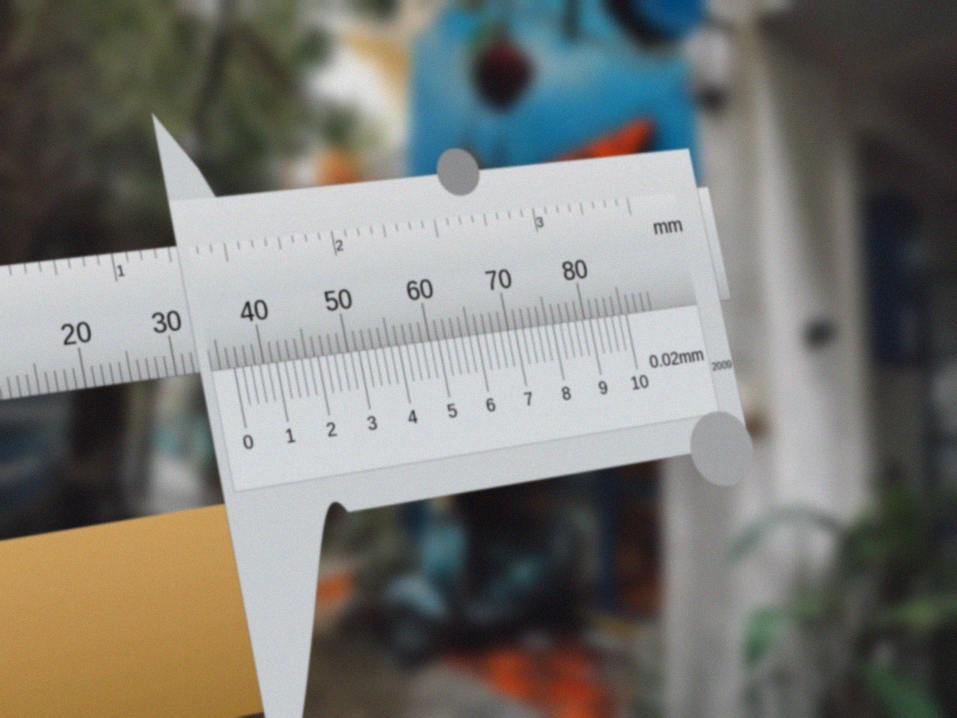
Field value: 36.6 mm
